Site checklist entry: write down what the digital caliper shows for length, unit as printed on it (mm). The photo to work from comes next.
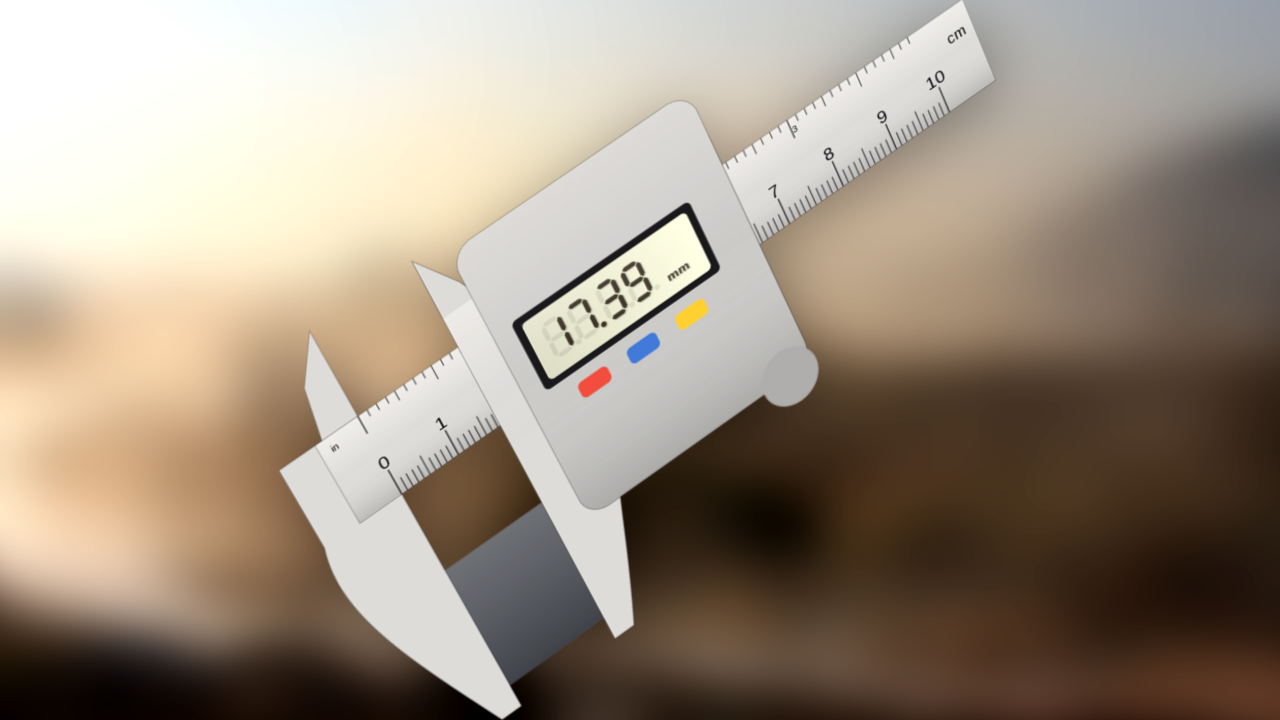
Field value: 17.39 mm
